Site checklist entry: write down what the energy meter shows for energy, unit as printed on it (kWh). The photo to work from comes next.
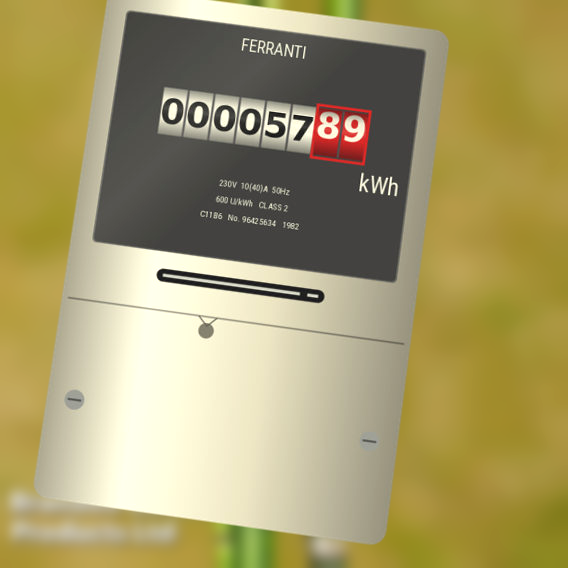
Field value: 57.89 kWh
